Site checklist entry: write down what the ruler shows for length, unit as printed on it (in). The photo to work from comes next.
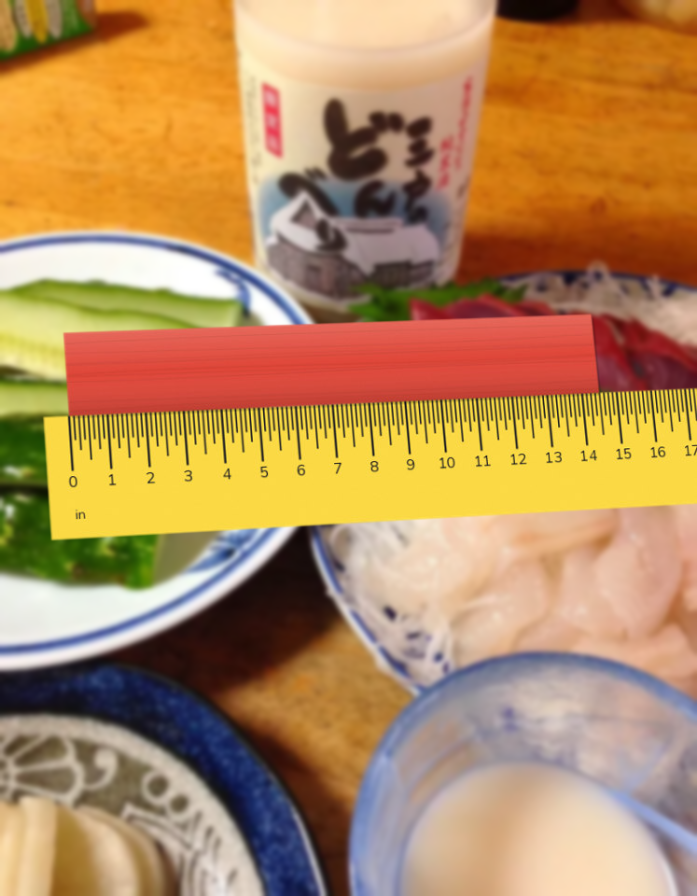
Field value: 14.5 in
